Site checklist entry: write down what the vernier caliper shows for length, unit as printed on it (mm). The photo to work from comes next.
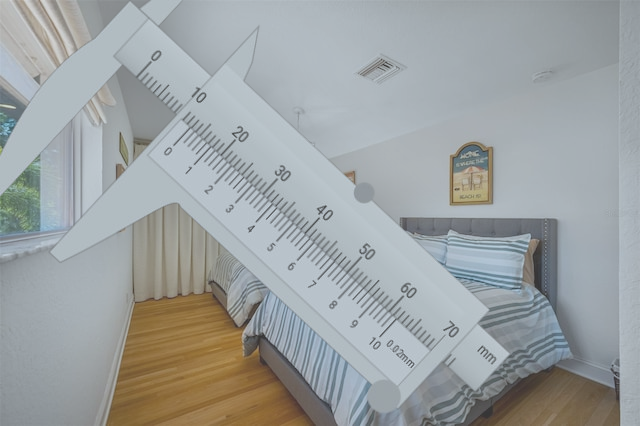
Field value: 12.8 mm
